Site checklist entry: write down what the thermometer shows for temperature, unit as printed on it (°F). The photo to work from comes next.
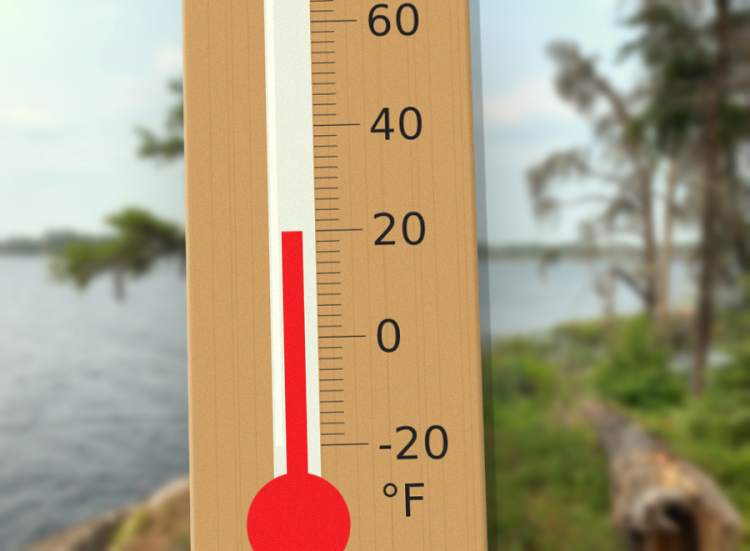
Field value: 20 °F
